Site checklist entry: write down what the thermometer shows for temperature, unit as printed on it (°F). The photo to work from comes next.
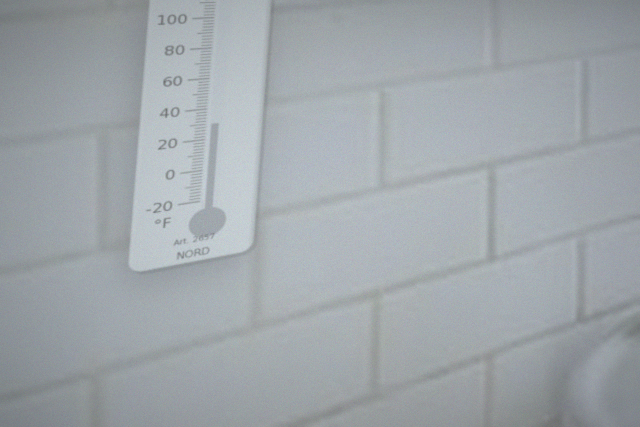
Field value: 30 °F
